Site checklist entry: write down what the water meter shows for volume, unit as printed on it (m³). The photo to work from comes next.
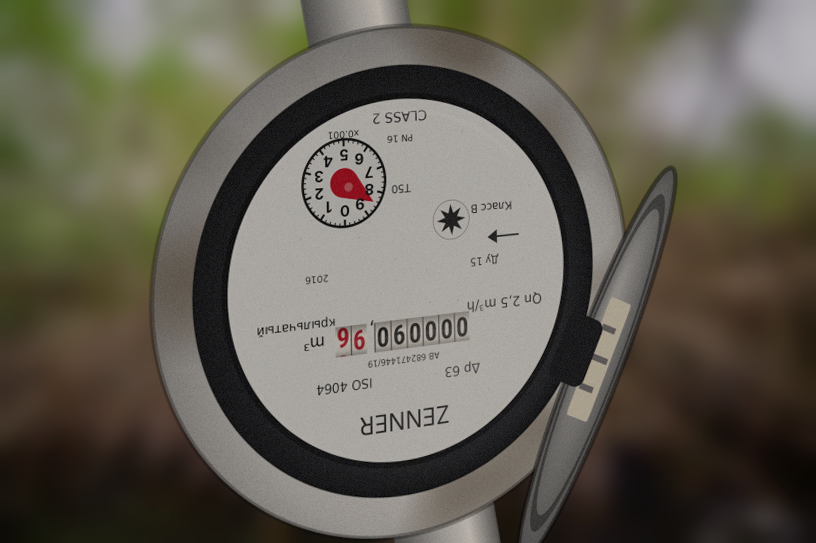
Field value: 90.958 m³
